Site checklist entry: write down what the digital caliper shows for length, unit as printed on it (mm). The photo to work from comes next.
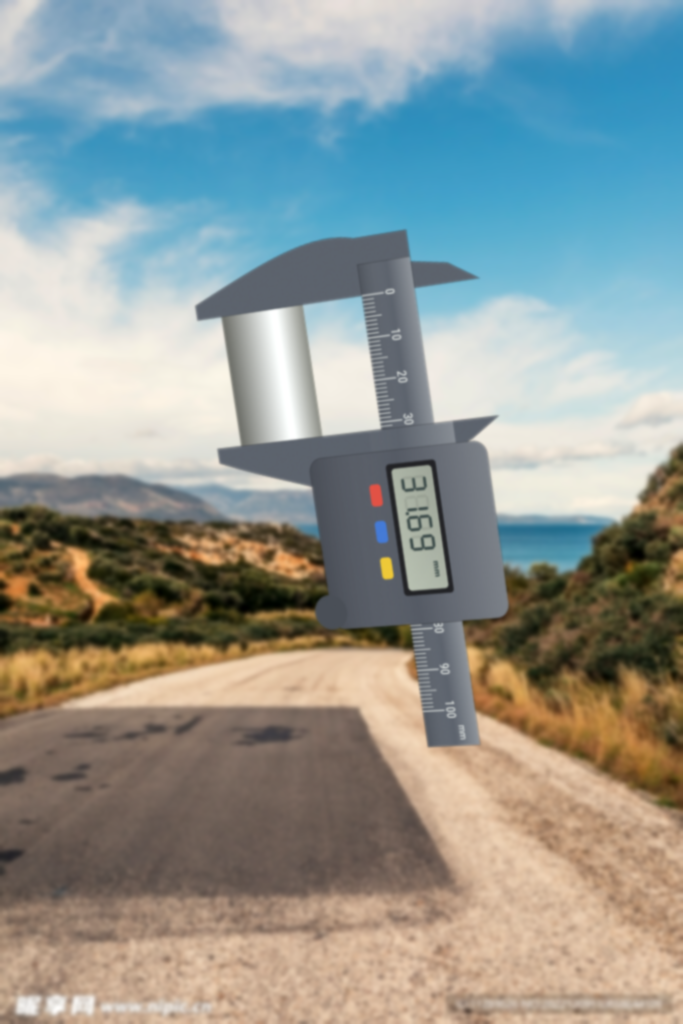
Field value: 31.69 mm
